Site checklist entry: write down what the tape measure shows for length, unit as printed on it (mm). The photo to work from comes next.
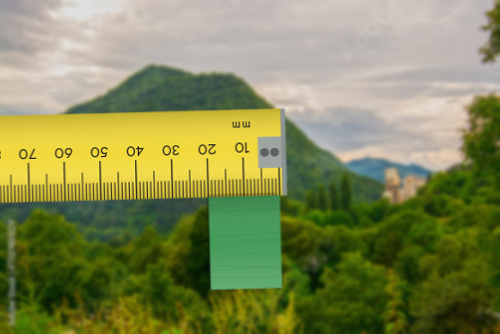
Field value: 20 mm
